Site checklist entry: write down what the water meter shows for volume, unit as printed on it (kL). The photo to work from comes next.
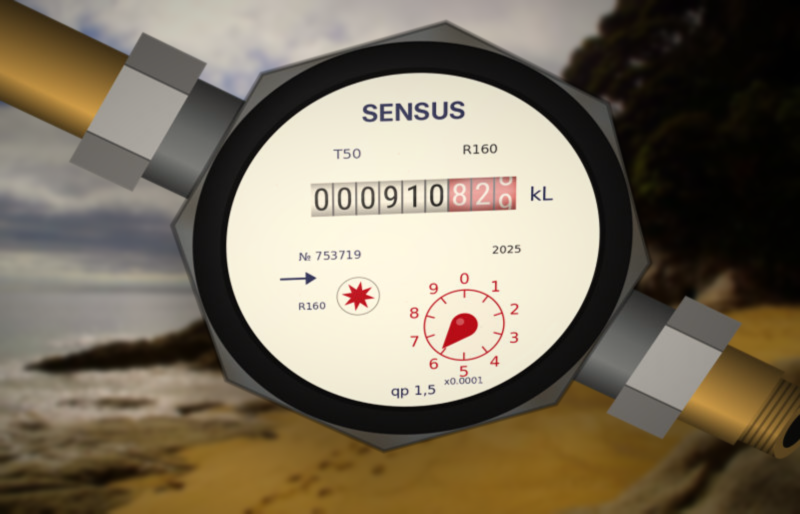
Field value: 910.8286 kL
